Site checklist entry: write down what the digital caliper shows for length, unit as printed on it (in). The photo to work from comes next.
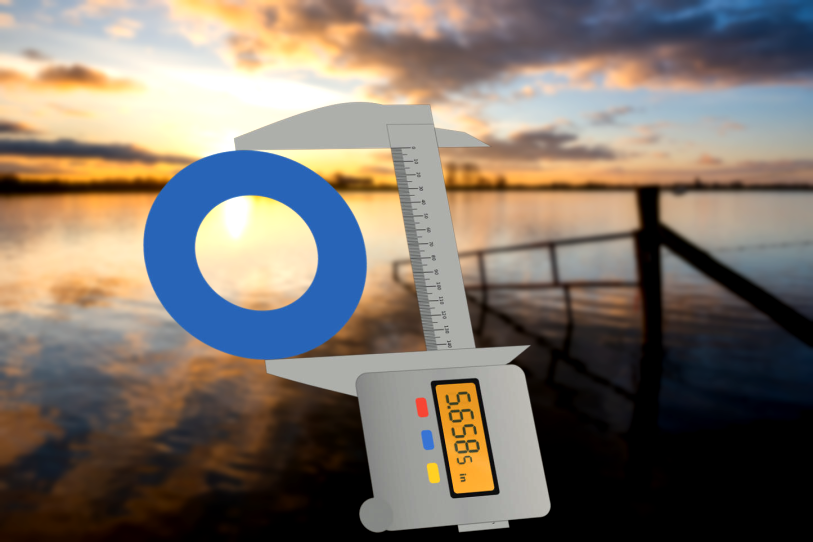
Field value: 5.6585 in
